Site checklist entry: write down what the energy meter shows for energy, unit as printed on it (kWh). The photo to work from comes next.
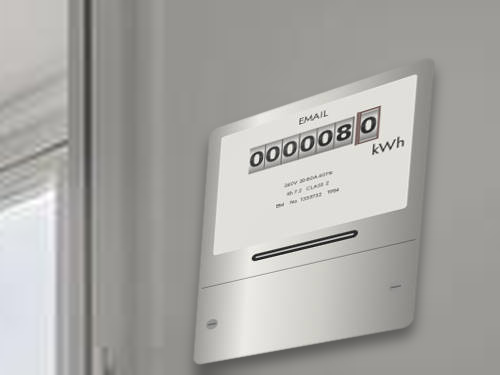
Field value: 8.0 kWh
